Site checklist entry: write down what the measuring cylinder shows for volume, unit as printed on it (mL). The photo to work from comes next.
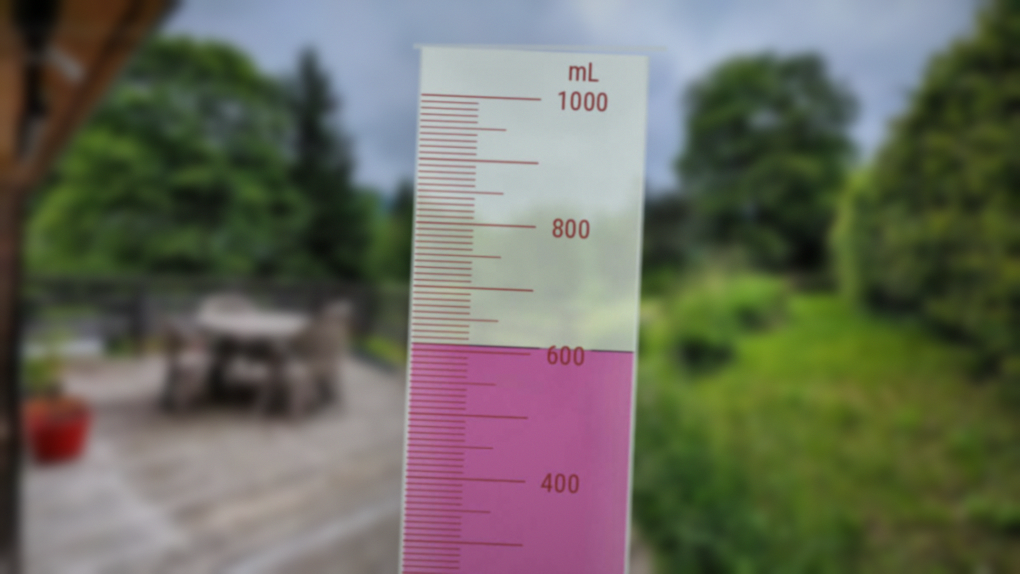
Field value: 610 mL
